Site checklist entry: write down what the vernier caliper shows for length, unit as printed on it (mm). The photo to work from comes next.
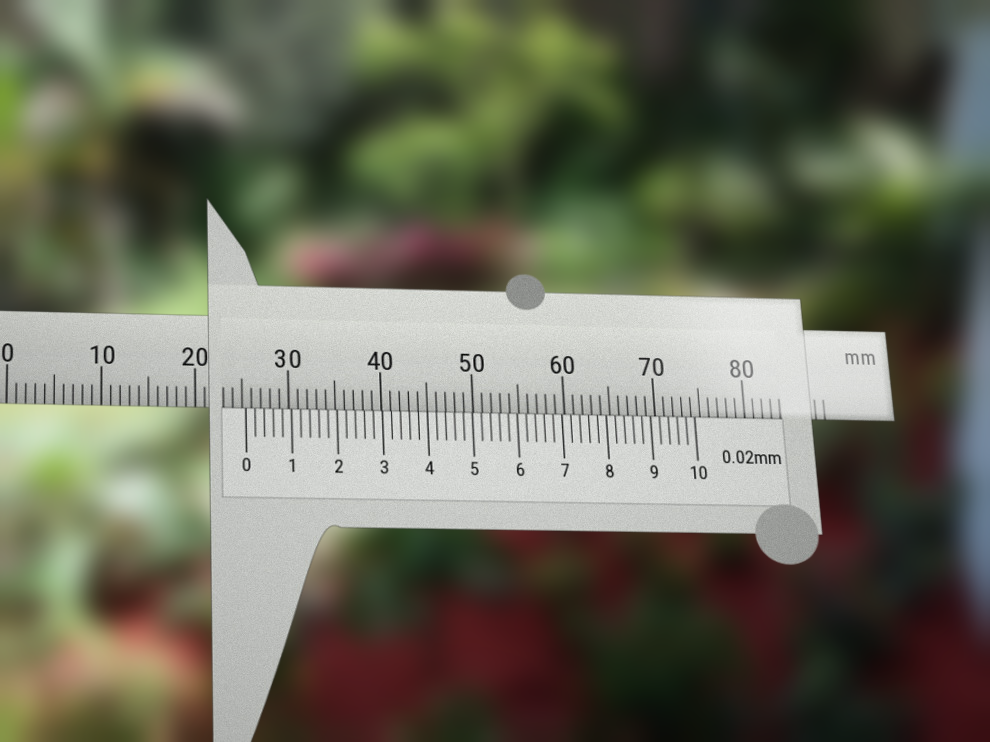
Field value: 25.4 mm
